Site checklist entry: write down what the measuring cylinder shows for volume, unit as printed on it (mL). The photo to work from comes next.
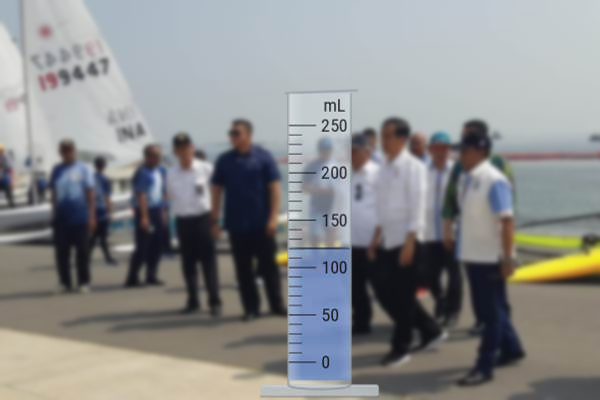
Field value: 120 mL
